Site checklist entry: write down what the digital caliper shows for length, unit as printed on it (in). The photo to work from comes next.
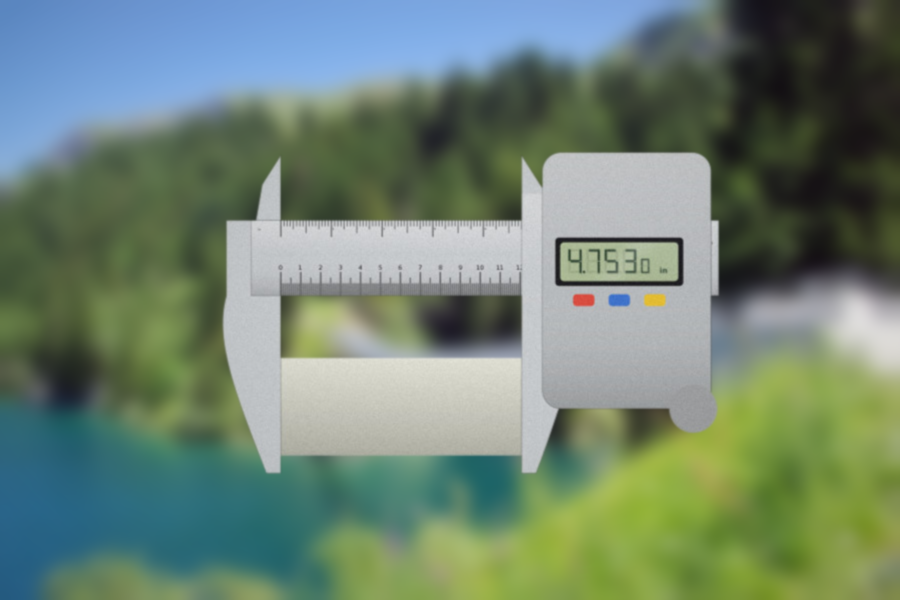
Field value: 4.7530 in
